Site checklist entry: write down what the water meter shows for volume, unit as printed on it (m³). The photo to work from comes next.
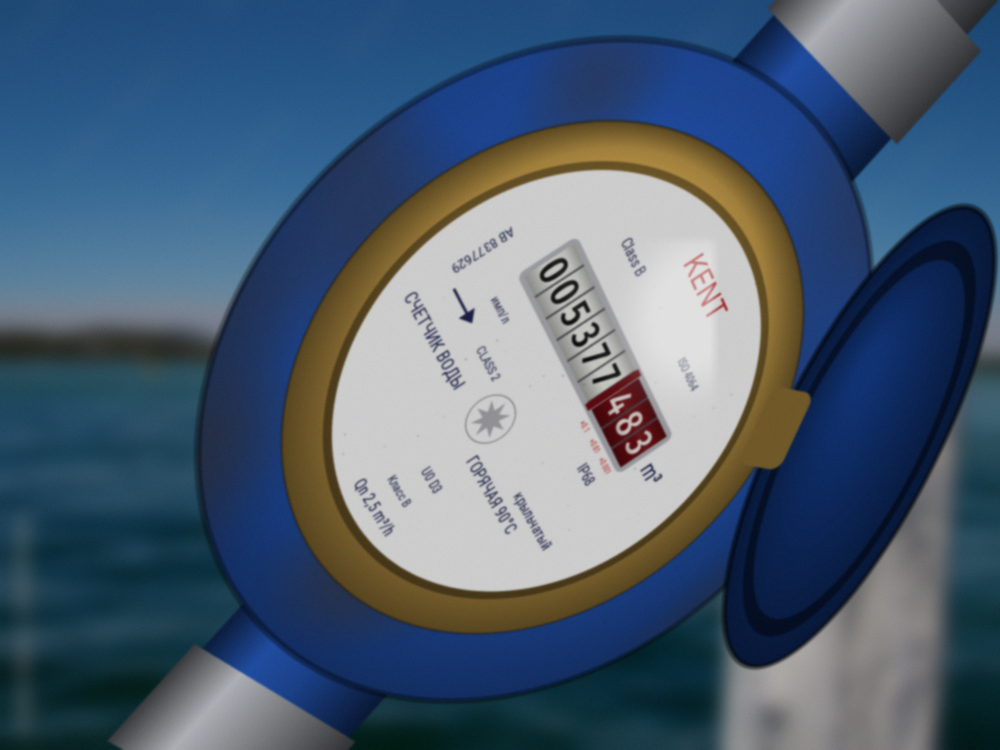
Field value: 5377.483 m³
